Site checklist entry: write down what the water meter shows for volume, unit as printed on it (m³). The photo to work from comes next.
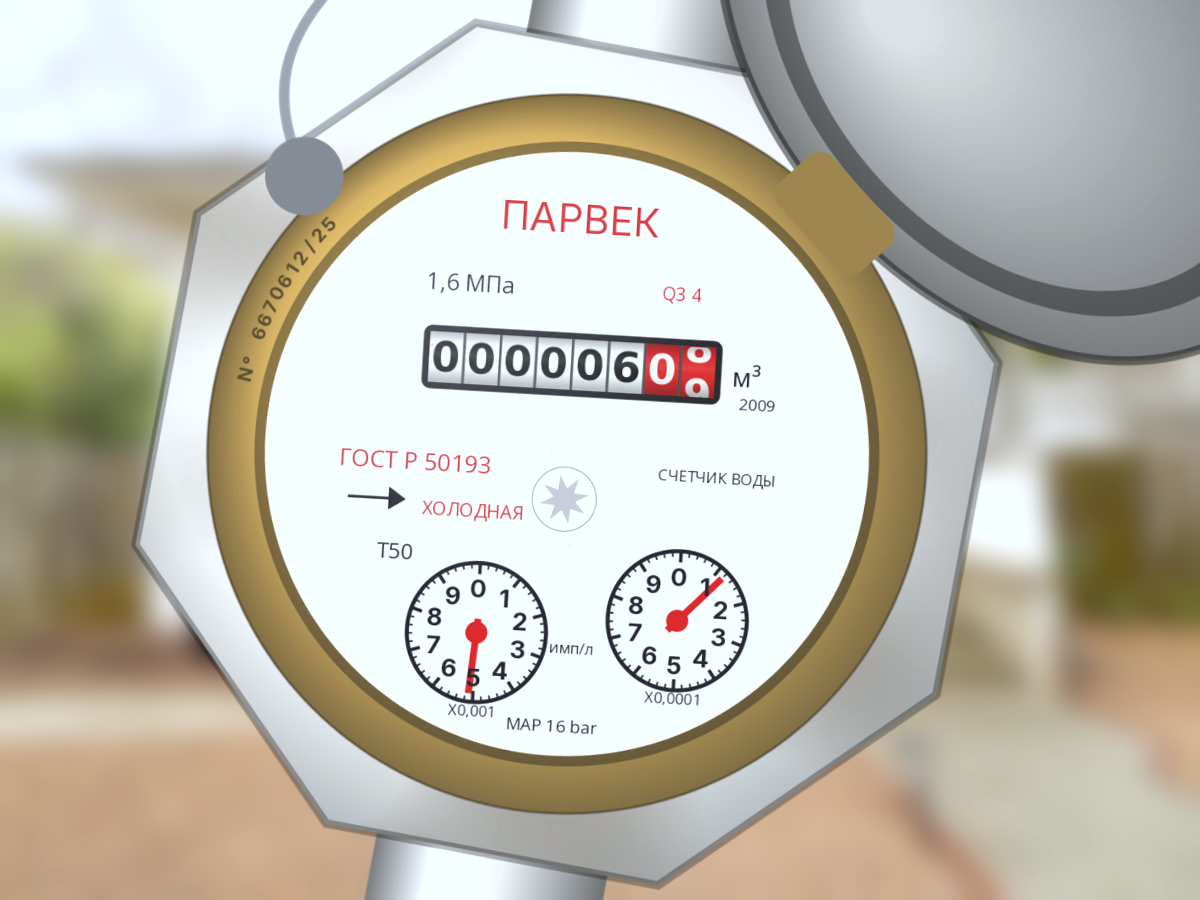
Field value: 6.0851 m³
